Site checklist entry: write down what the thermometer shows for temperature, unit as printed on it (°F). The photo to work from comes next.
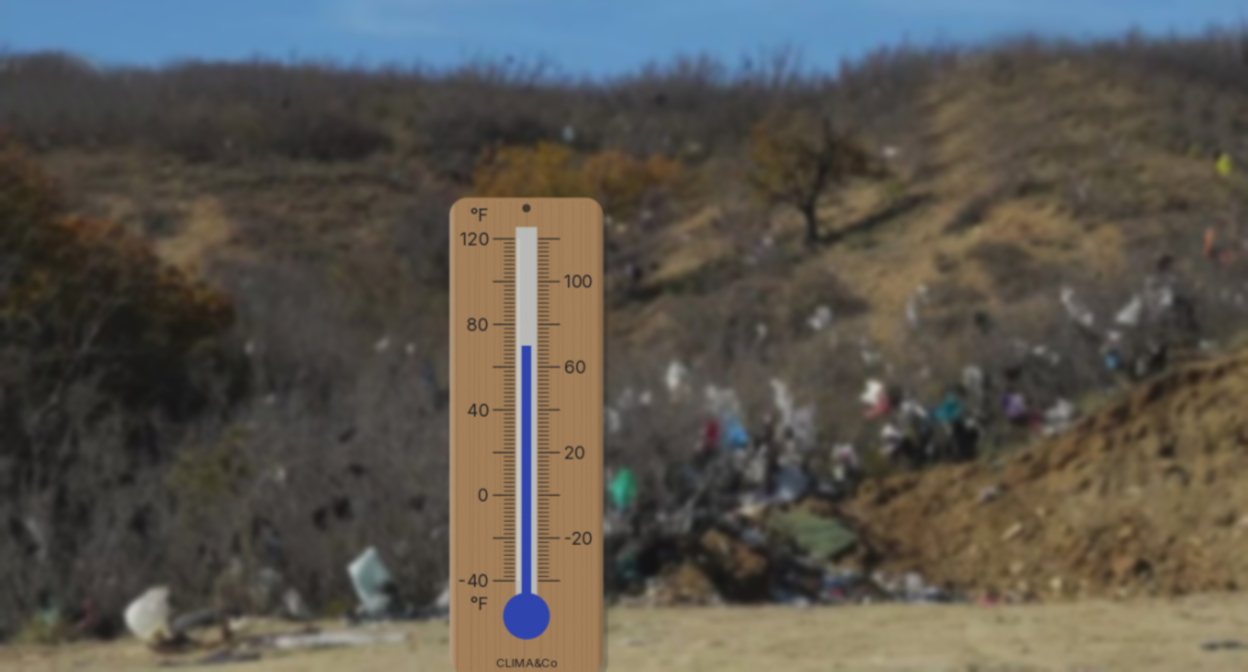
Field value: 70 °F
